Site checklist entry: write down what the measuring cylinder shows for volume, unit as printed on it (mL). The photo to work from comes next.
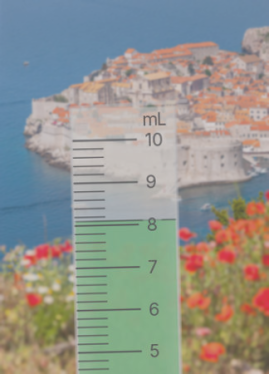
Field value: 8.1 mL
